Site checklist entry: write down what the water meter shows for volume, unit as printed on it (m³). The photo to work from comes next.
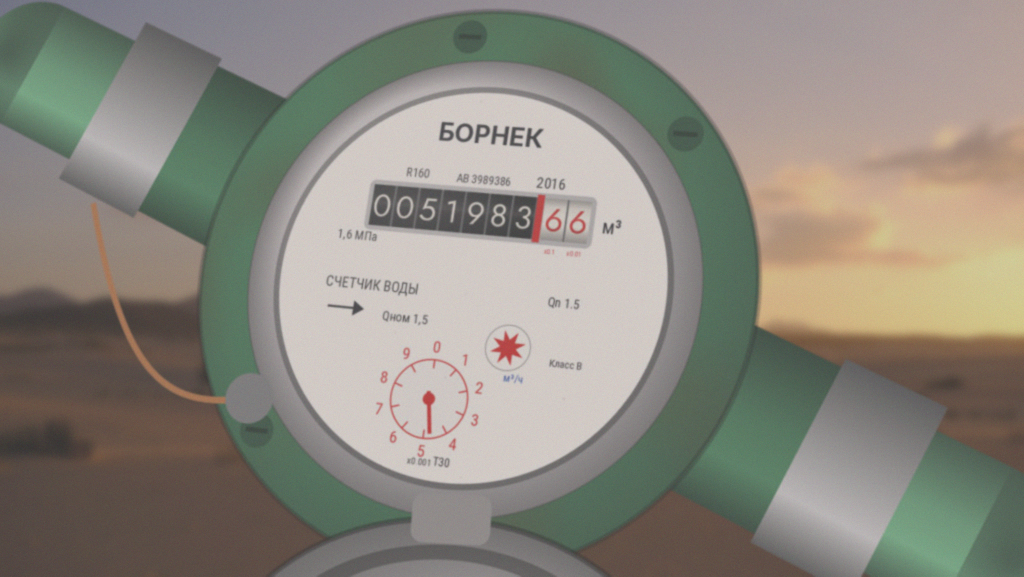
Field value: 51983.664 m³
